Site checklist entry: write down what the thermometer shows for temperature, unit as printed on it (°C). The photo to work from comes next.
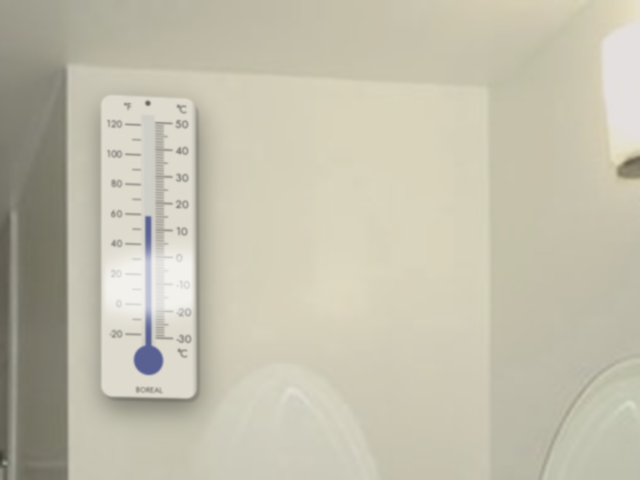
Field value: 15 °C
